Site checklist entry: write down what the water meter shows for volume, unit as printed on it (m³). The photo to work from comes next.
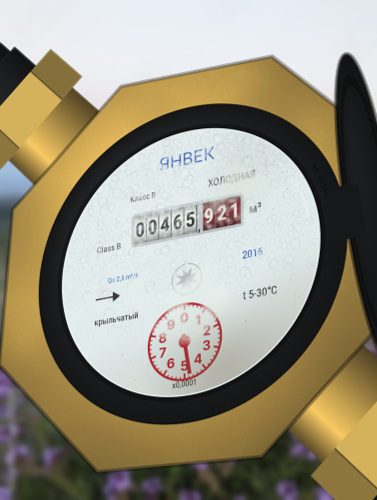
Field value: 465.9214 m³
